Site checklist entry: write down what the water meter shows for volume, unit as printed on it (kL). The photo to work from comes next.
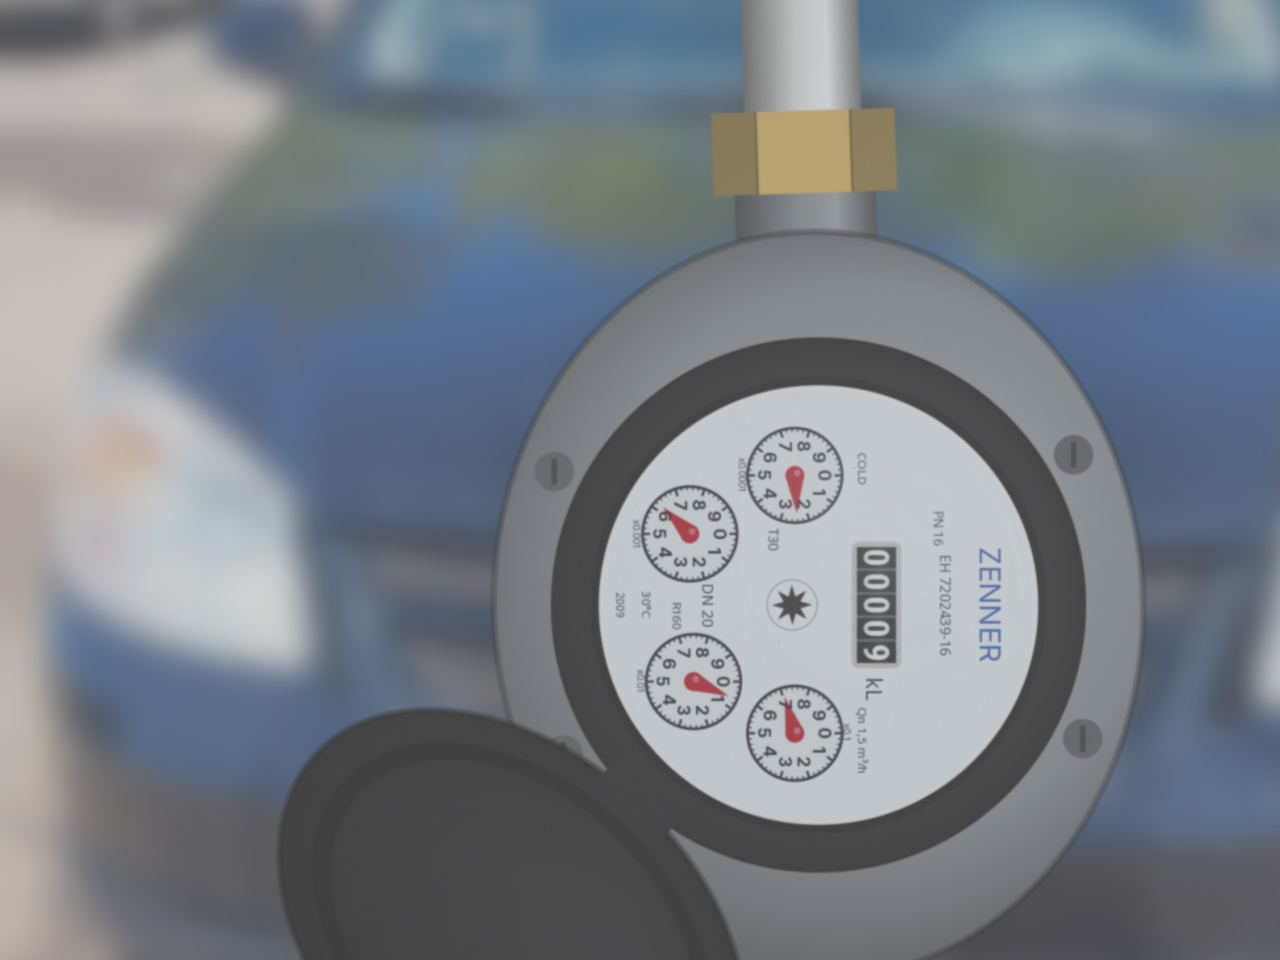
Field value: 9.7062 kL
